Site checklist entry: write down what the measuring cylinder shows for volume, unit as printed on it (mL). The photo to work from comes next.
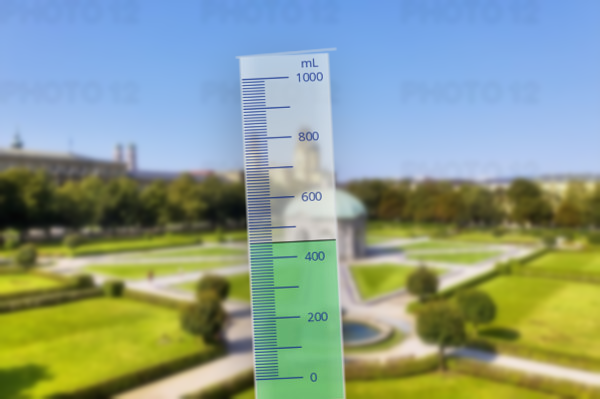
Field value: 450 mL
